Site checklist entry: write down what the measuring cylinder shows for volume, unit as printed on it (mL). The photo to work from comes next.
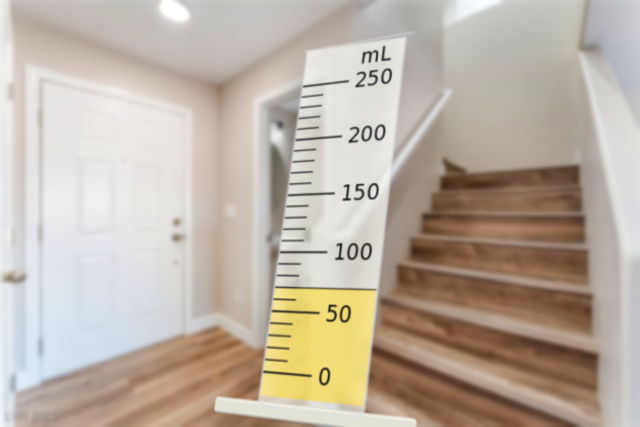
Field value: 70 mL
